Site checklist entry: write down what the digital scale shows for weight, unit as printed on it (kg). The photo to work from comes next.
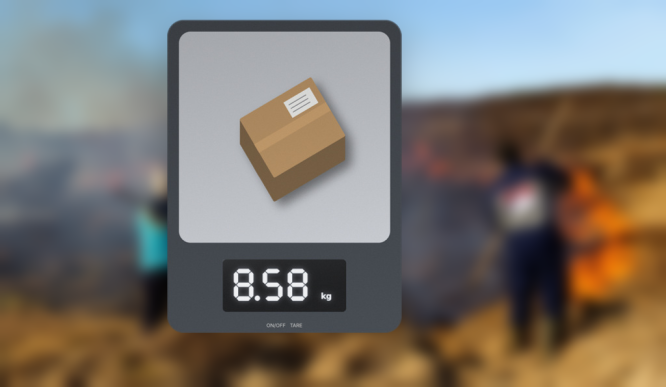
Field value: 8.58 kg
